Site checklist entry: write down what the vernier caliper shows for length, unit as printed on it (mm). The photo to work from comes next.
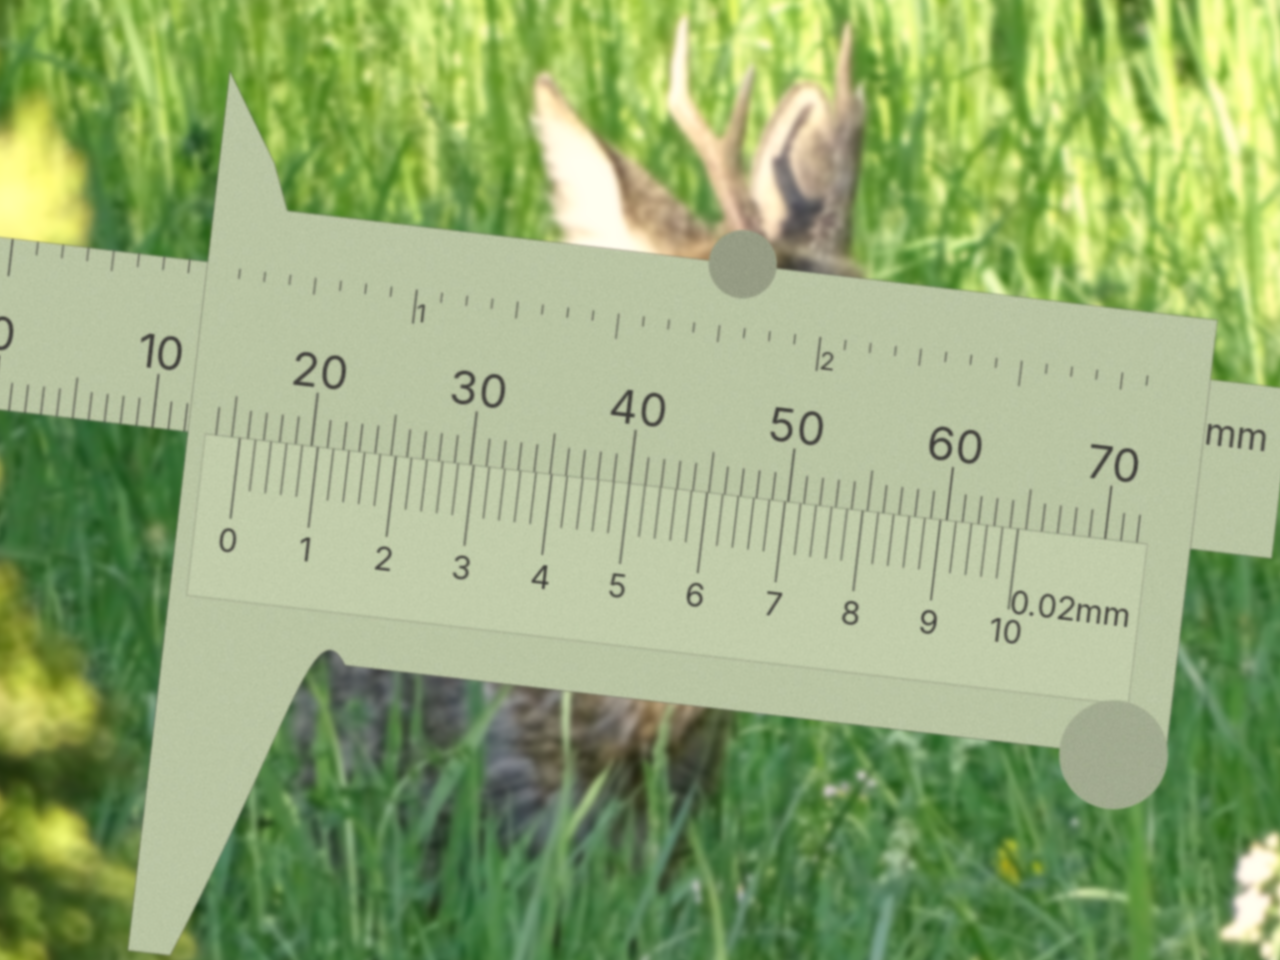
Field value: 15.5 mm
